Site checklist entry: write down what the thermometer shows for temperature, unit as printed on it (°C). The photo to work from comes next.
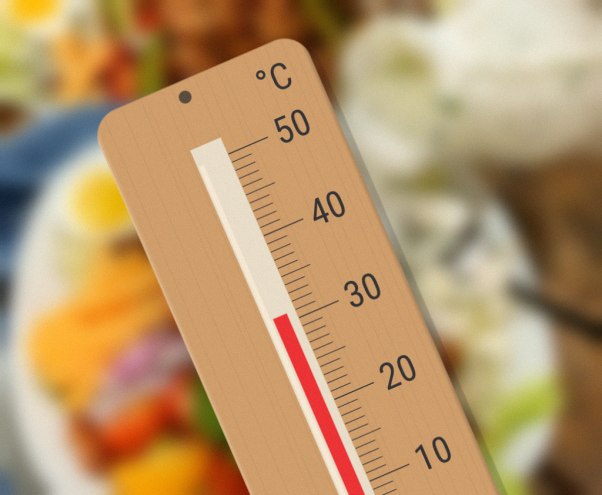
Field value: 31 °C
